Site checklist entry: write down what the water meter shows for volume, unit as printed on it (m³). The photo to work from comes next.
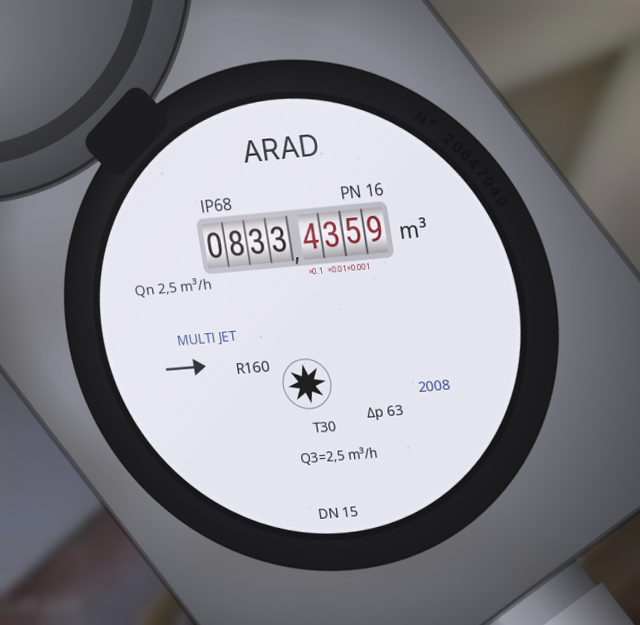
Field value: 833.4359 m³
